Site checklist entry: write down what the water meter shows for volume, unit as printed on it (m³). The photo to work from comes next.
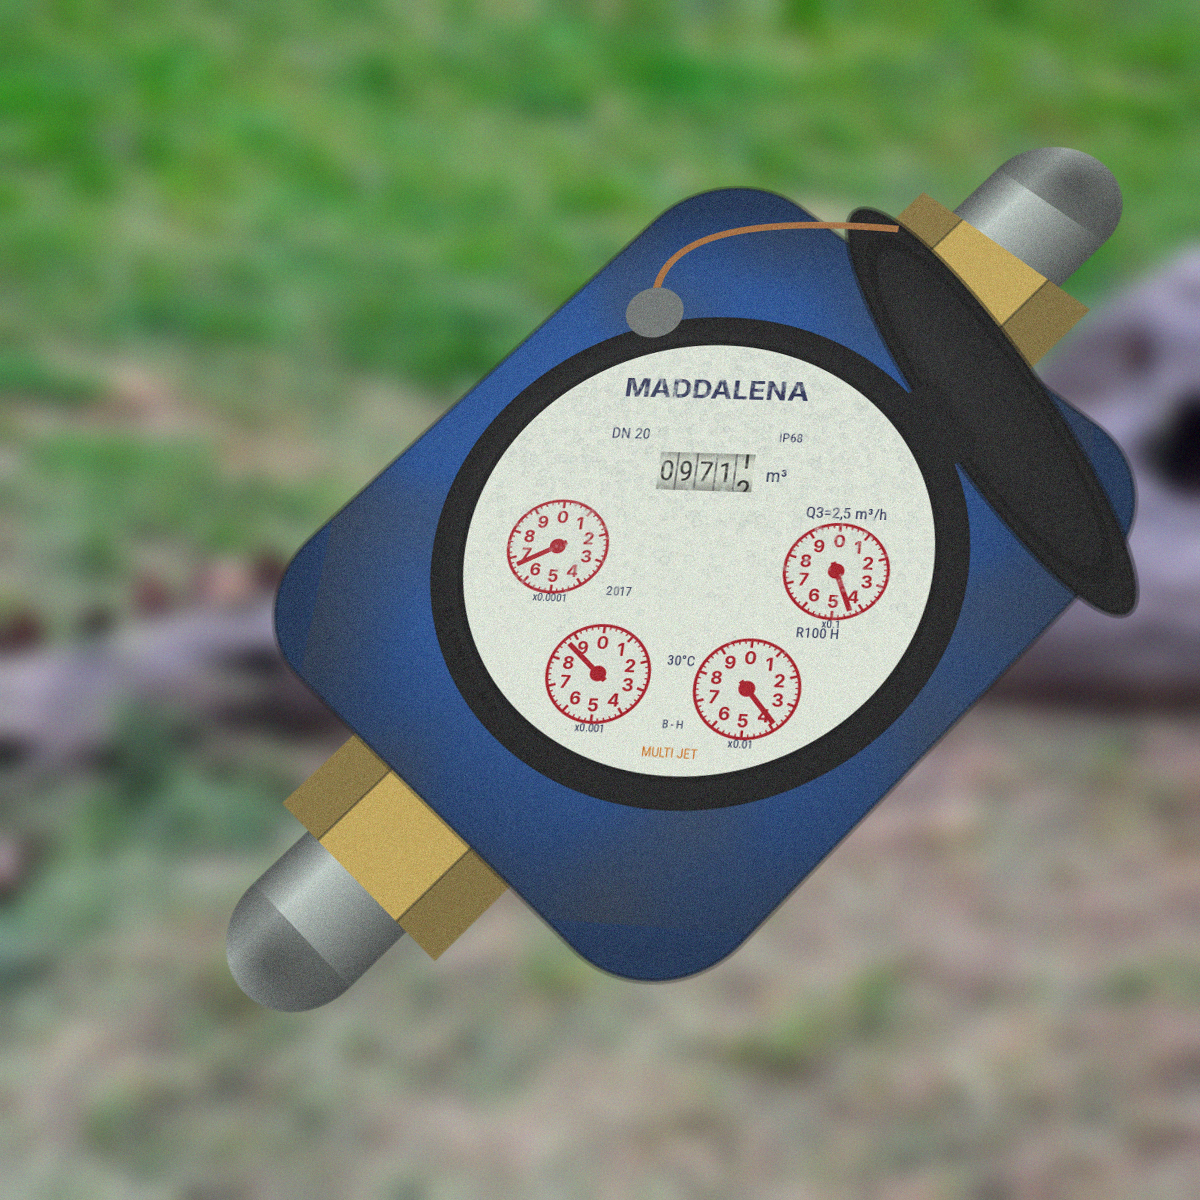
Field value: 9711.4386 m³
